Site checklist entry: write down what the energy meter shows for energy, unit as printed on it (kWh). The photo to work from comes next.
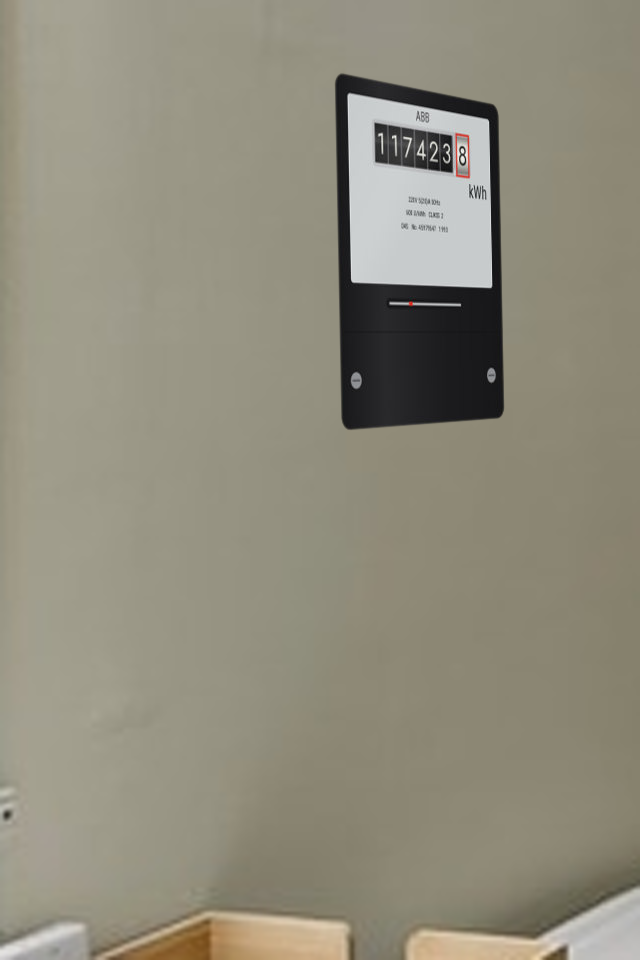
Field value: 117423.8 kWh
